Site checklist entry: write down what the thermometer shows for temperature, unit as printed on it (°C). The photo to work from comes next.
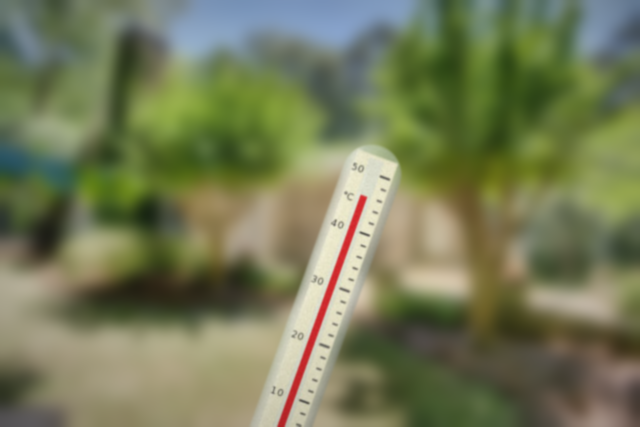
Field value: 46 °C
